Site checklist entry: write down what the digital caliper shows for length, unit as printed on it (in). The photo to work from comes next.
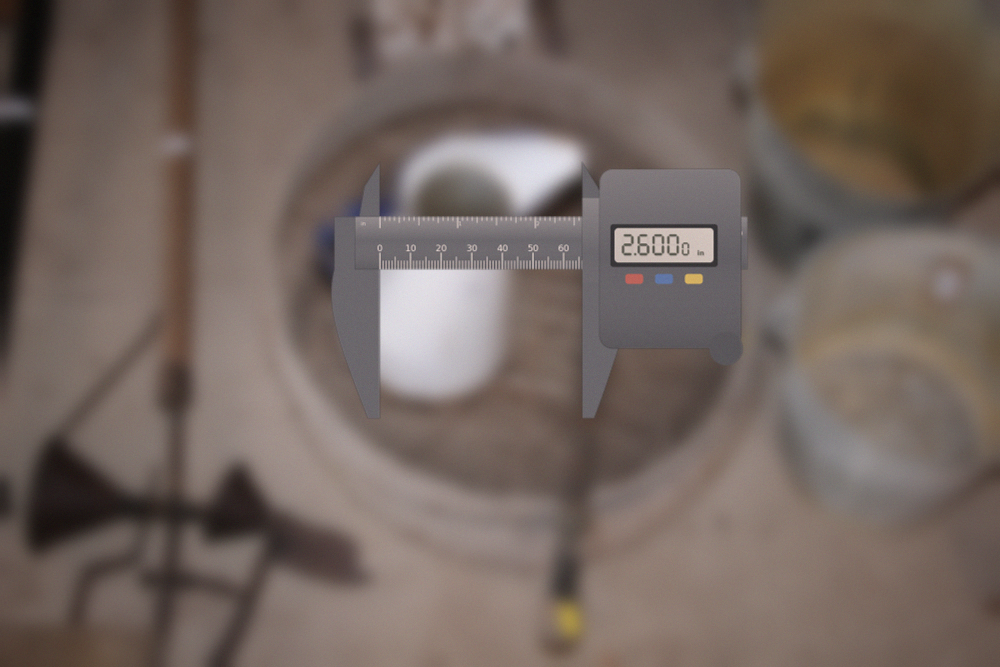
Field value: 2.6000 in
